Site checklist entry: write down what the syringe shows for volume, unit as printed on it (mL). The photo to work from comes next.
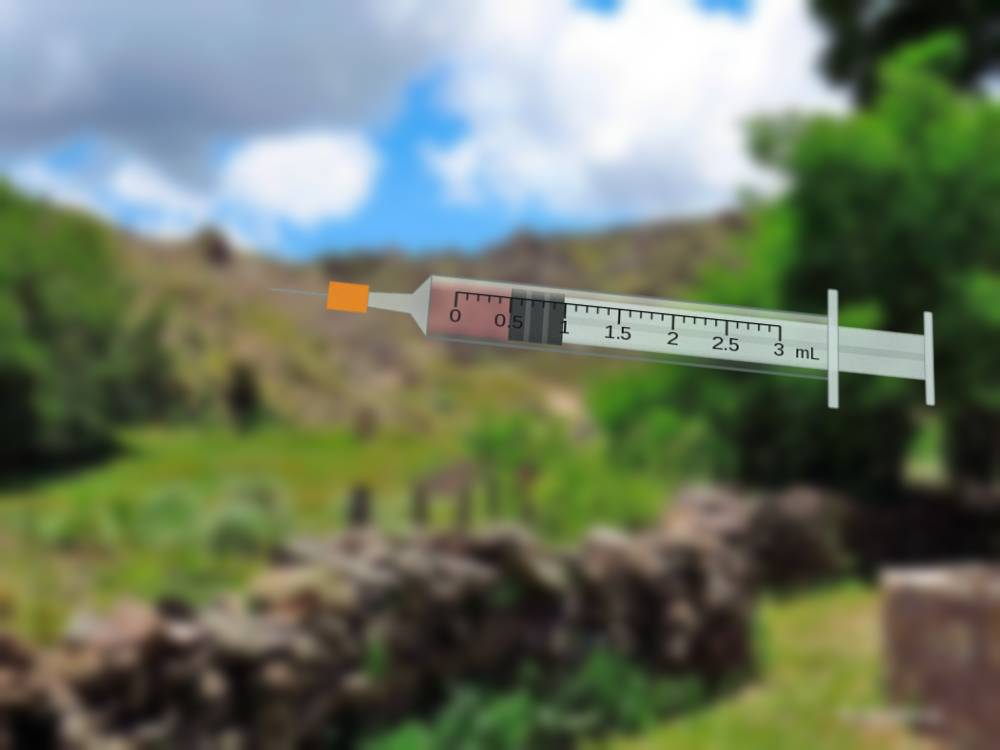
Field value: 0.5 mL
